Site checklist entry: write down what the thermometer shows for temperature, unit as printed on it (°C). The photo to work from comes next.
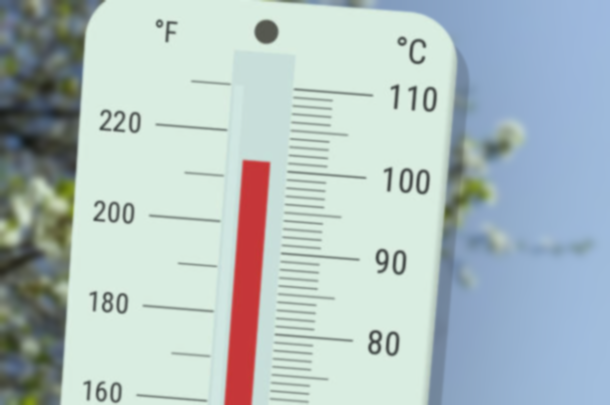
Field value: 101 °C
